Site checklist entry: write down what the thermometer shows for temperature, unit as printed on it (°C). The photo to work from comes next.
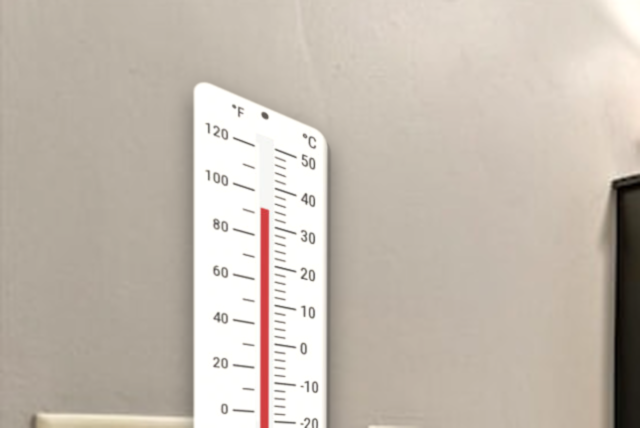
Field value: 34 °C
